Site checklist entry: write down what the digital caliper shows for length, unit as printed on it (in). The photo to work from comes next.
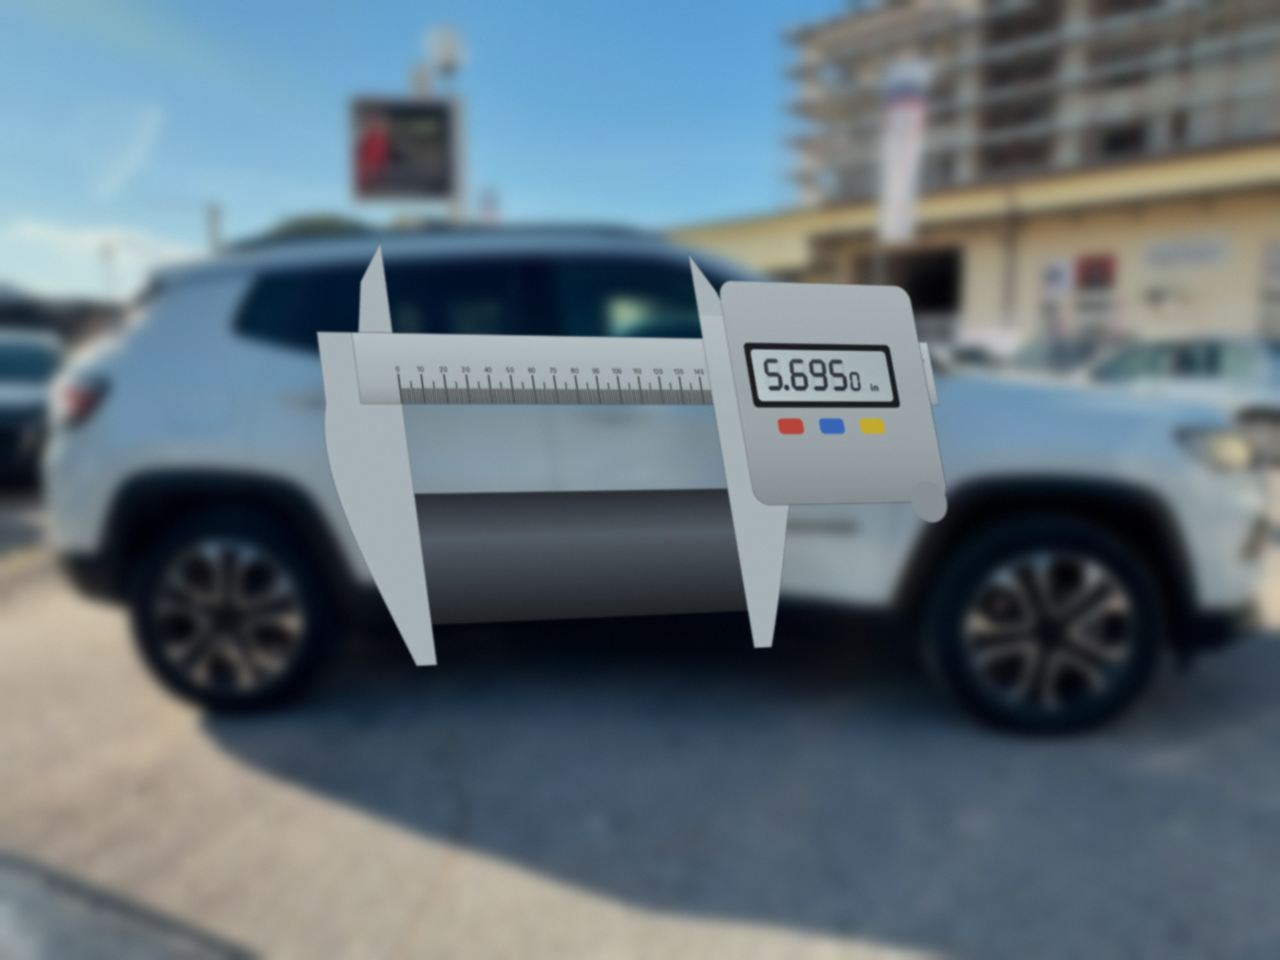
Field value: 5.6950 in
